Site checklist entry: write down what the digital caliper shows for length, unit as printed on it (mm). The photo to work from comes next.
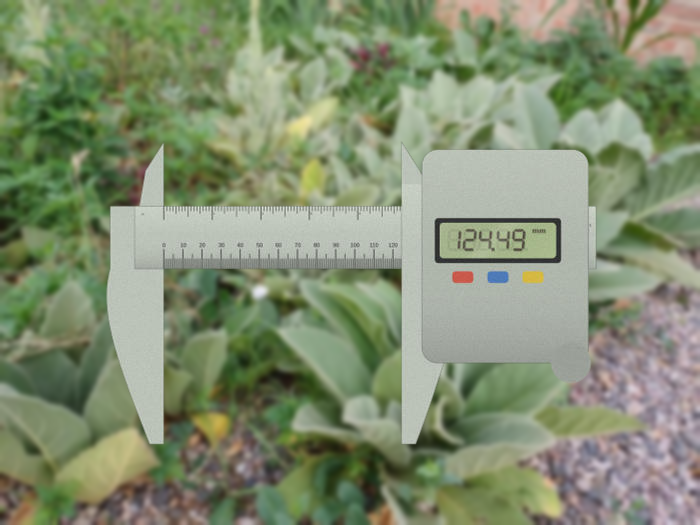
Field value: 124.49 mm
